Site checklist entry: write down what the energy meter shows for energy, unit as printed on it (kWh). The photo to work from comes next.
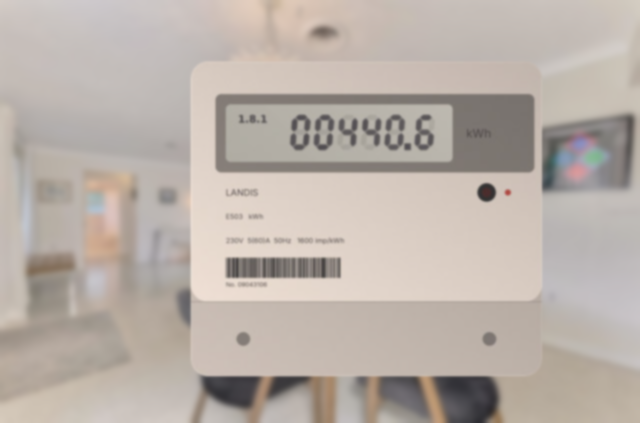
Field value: 440.6 kWh
